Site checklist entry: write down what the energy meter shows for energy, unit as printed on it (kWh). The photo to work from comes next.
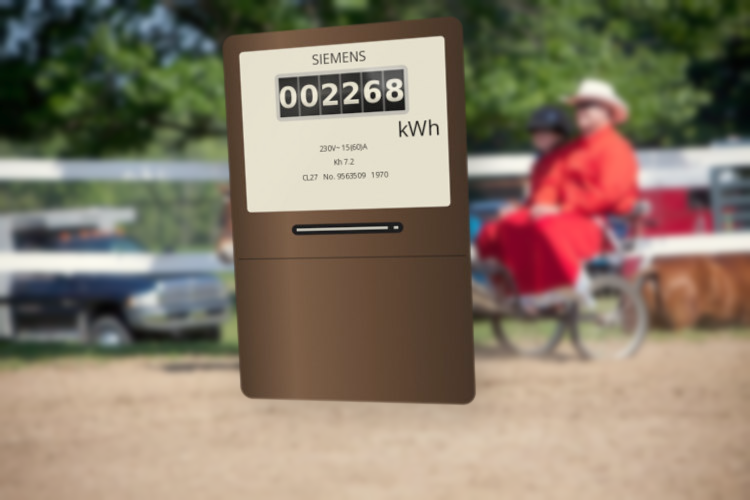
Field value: 2268 kWh
